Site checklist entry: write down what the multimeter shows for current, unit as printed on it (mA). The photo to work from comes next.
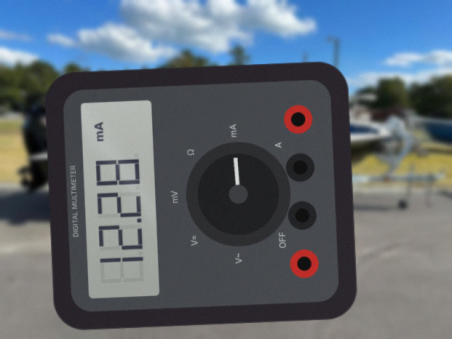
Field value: 12.28 mA
